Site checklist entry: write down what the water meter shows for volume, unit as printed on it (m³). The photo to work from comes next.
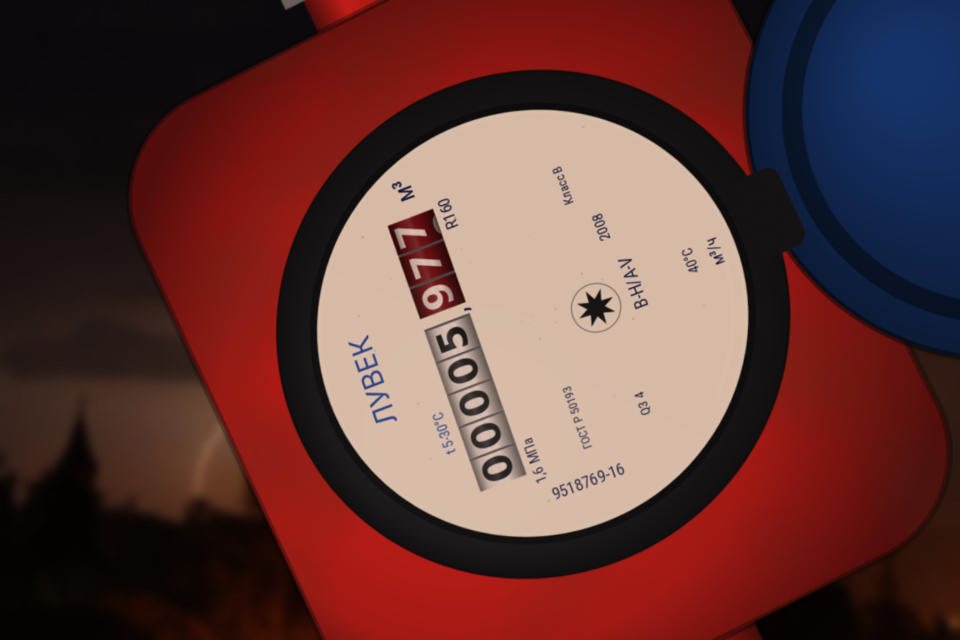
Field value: 5.977 m³
